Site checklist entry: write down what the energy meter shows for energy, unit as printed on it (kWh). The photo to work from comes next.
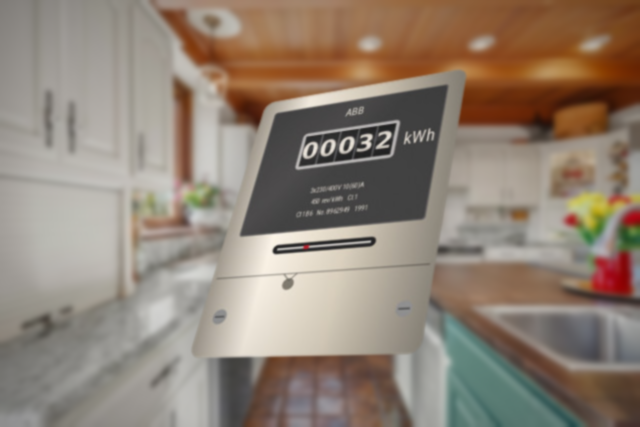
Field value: 32 kWh
